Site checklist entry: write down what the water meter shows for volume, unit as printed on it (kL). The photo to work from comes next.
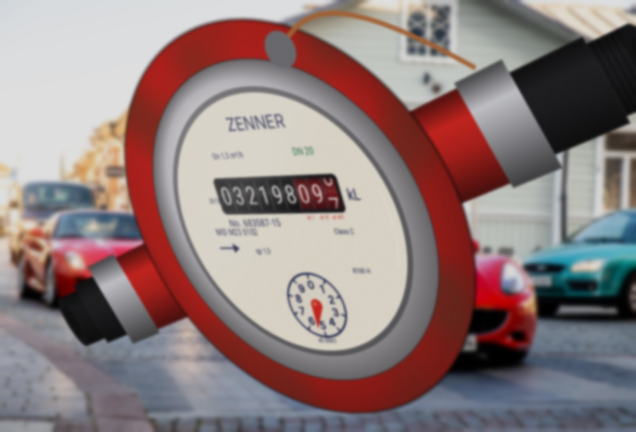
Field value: 32198.0965 kL
